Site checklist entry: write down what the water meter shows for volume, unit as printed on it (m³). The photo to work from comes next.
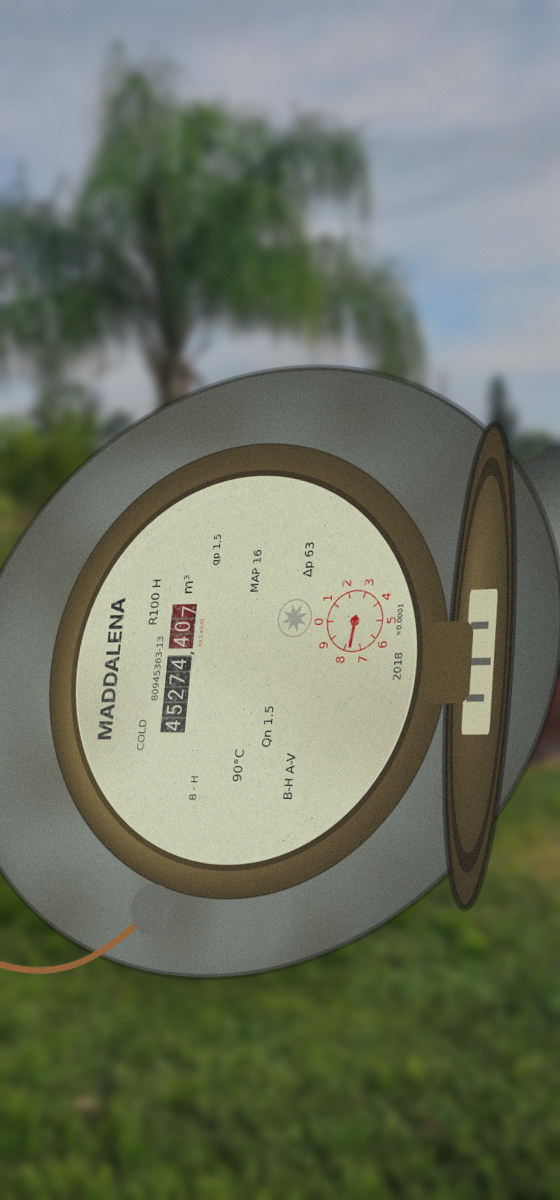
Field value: 45274.4067 m³
